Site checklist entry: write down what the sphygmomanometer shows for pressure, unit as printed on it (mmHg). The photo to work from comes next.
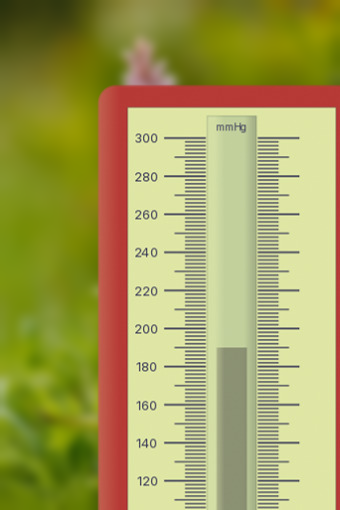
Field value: 190 mmHg
